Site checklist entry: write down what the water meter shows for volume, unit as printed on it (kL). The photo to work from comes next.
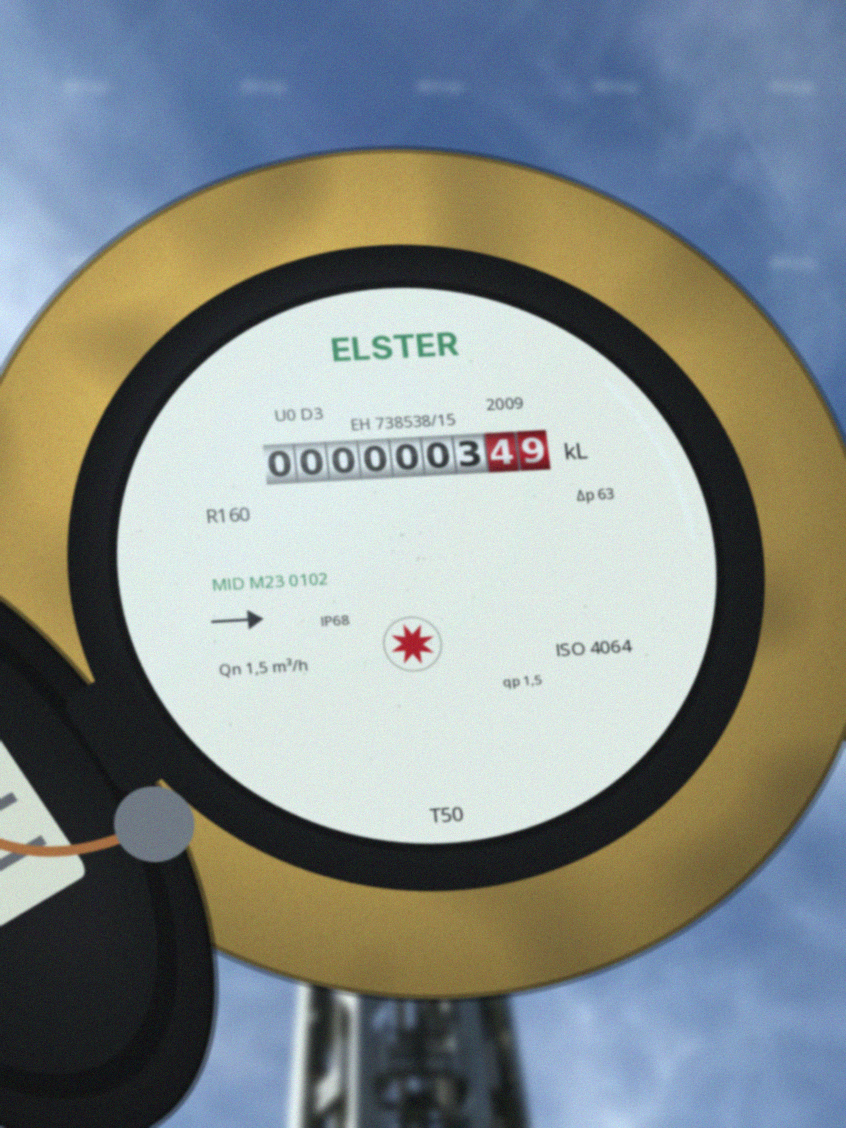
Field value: 3.49 kL
